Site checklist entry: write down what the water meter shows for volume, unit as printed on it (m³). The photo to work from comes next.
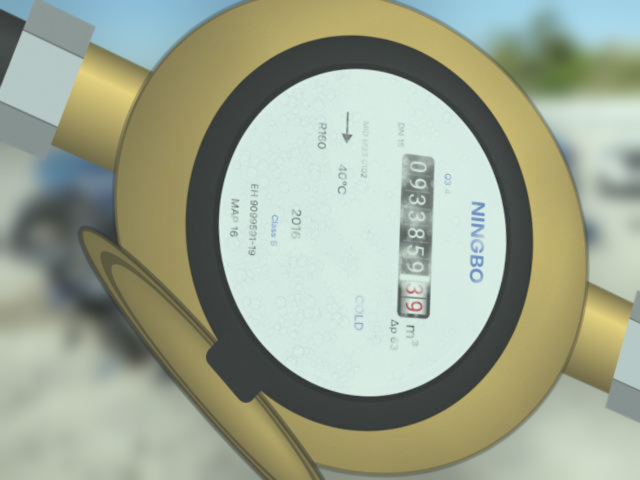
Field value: 933859.39 m³
